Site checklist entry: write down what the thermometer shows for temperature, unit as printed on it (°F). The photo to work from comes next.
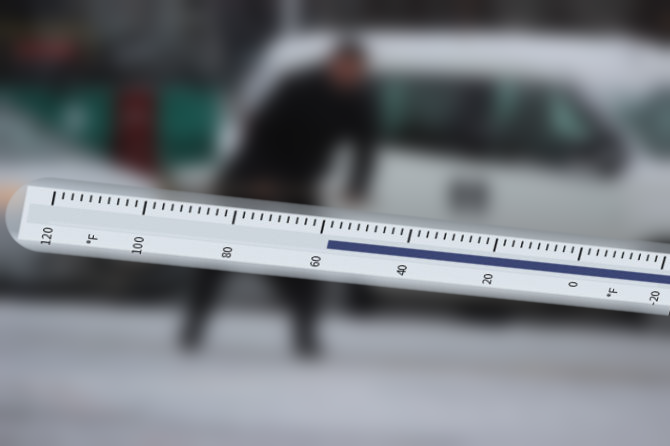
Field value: 58 °F
